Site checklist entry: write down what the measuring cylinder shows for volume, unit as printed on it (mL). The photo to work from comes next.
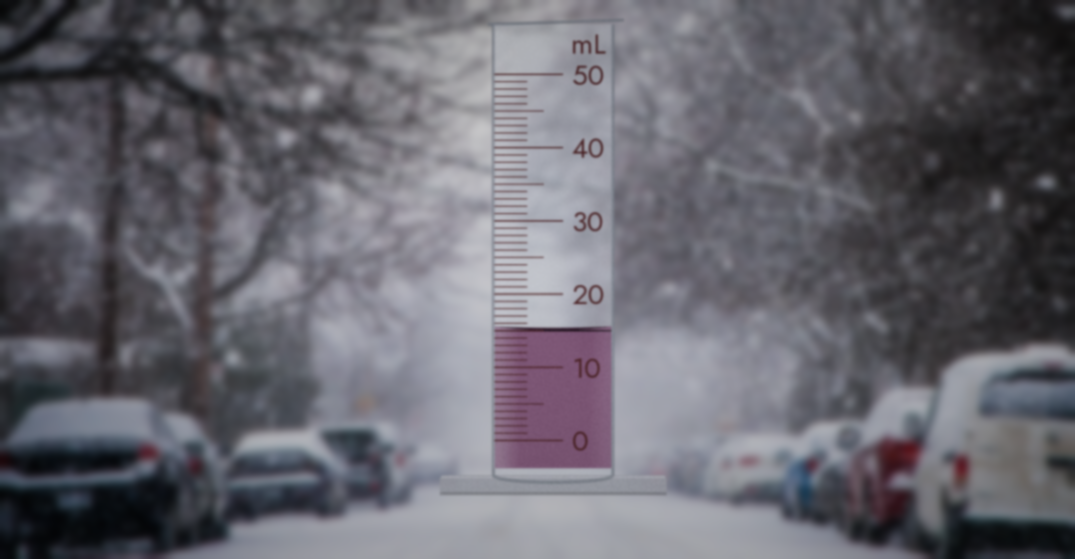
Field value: 15 mL
